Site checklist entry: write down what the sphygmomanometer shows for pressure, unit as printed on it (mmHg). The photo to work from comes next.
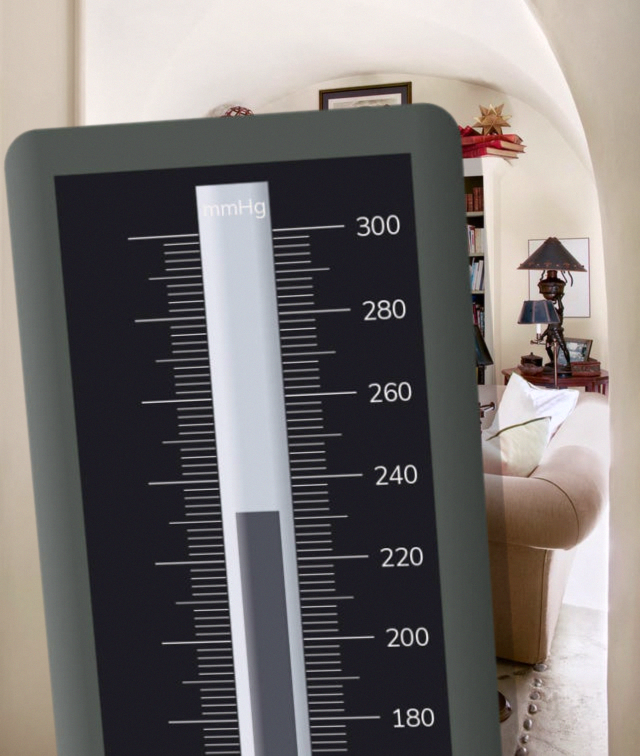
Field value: 232 mmHg
